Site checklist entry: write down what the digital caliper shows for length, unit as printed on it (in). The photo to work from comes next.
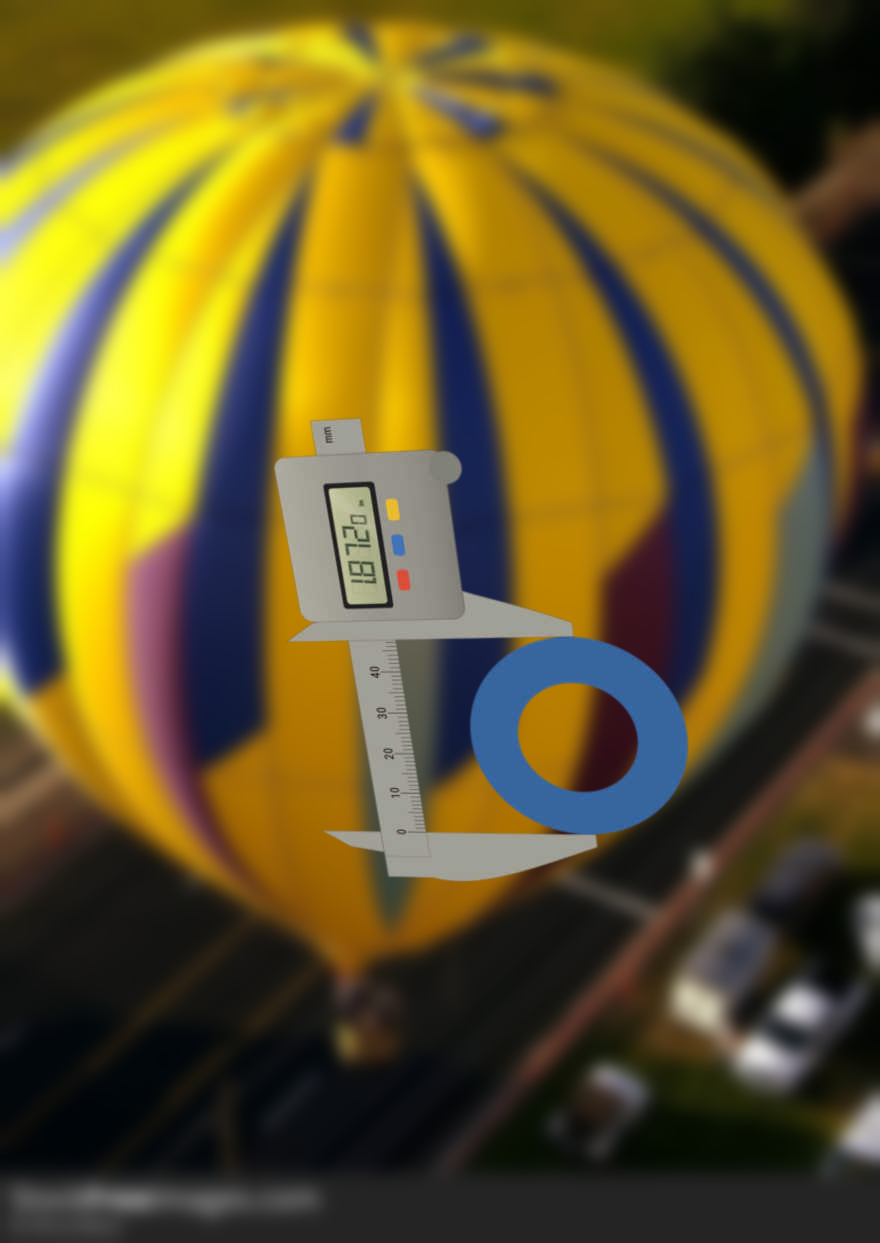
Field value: 1.8720 in
